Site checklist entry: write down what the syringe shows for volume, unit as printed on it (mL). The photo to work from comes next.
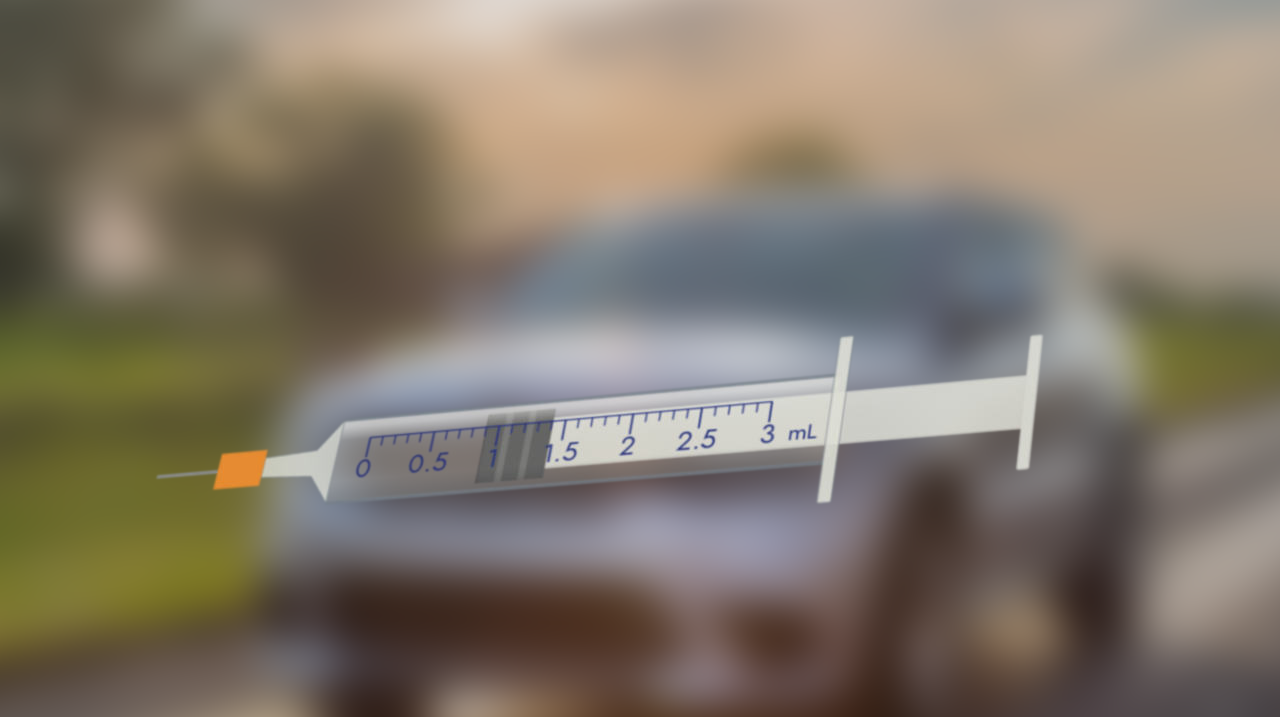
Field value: 0.9 mL
